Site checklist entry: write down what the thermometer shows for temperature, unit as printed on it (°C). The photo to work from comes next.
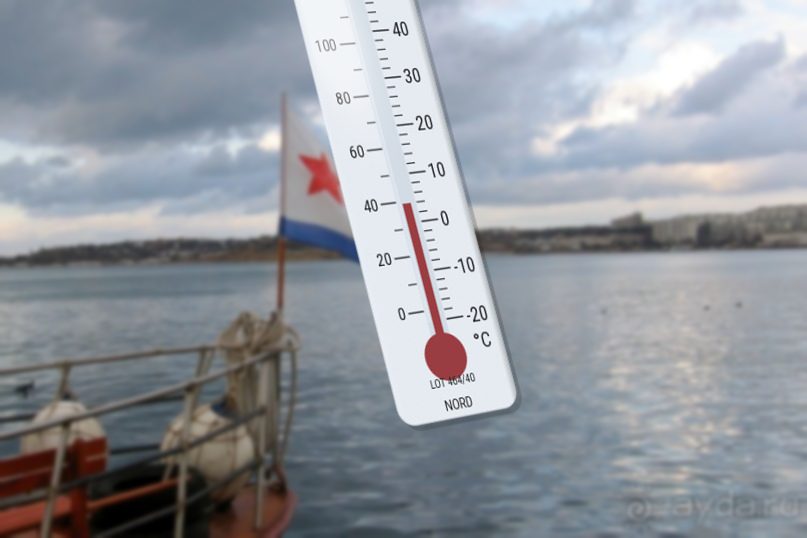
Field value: 4 °C
